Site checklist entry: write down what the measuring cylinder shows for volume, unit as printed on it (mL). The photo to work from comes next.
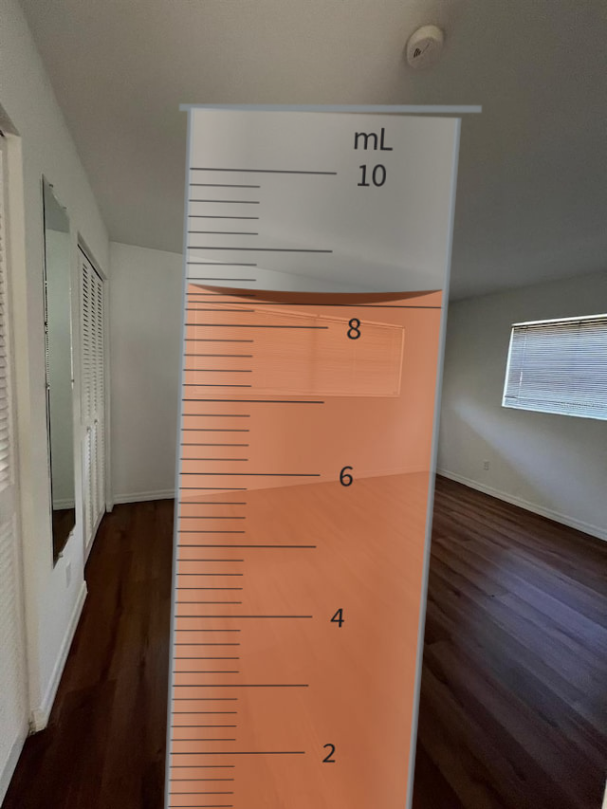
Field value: 8.3 mL
